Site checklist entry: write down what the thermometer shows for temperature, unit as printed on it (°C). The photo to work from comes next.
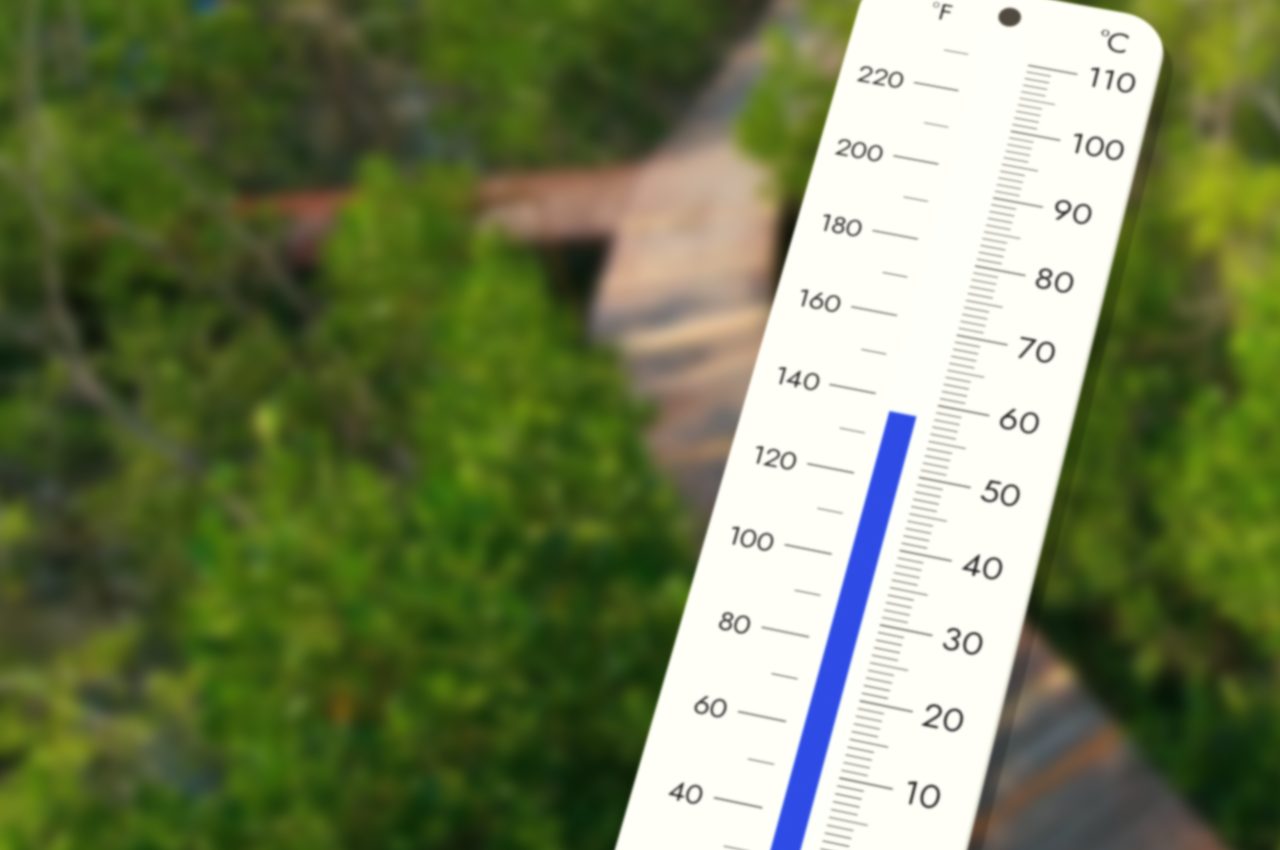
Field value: 58 °C
